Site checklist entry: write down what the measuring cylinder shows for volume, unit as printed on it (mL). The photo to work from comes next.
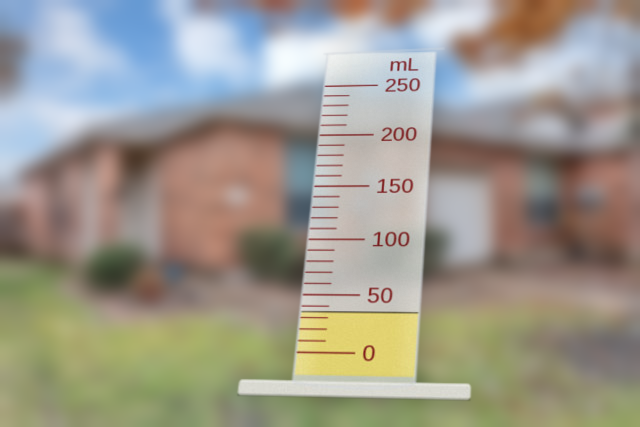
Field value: 35 mL
